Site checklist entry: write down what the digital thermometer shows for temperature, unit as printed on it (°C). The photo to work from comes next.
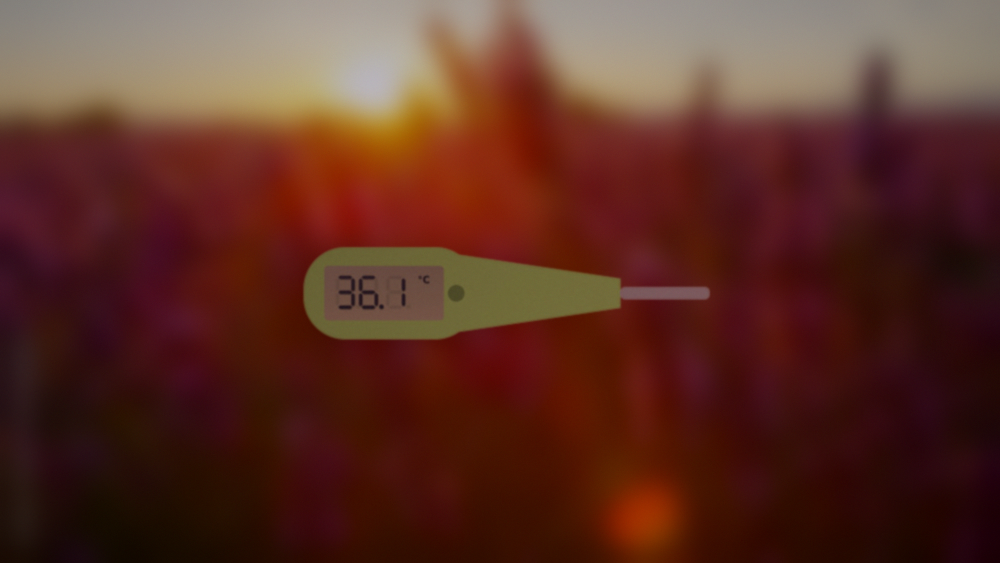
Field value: 36.1 °C
